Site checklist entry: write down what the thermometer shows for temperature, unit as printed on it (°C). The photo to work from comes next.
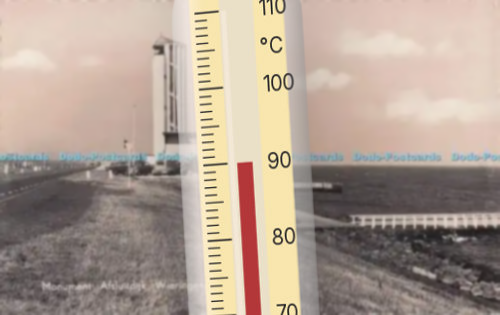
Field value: 90 °C
